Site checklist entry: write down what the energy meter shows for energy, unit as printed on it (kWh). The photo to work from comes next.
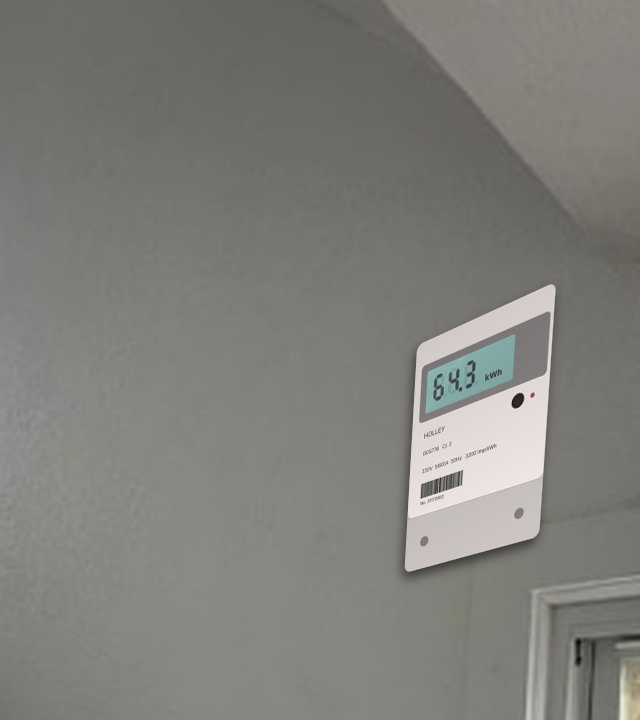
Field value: 64.3 kWh
